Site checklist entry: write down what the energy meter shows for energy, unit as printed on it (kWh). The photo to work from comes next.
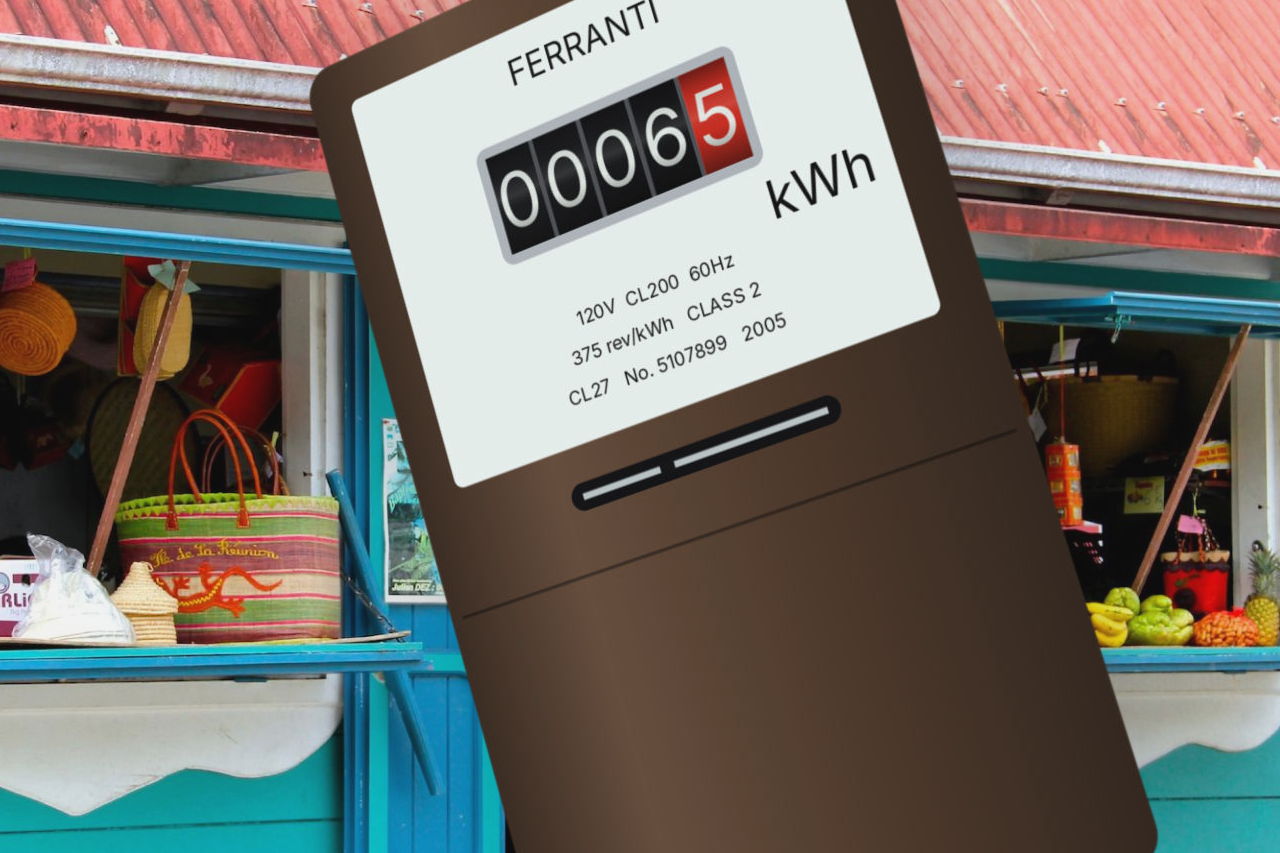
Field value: 6.5 kWh
